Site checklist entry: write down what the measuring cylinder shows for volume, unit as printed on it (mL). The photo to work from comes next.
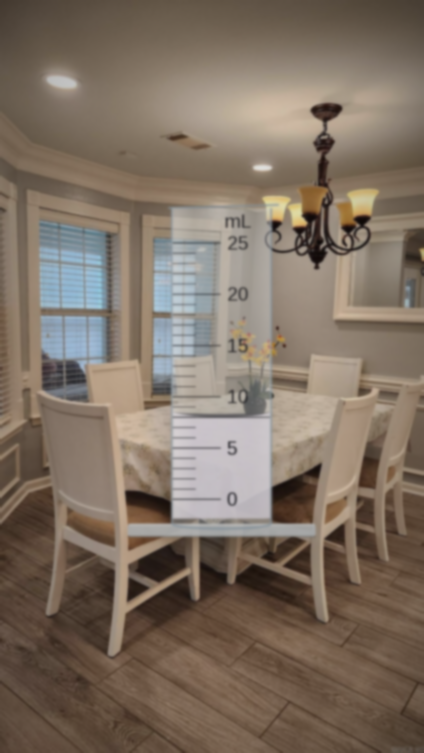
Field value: 8 mL
